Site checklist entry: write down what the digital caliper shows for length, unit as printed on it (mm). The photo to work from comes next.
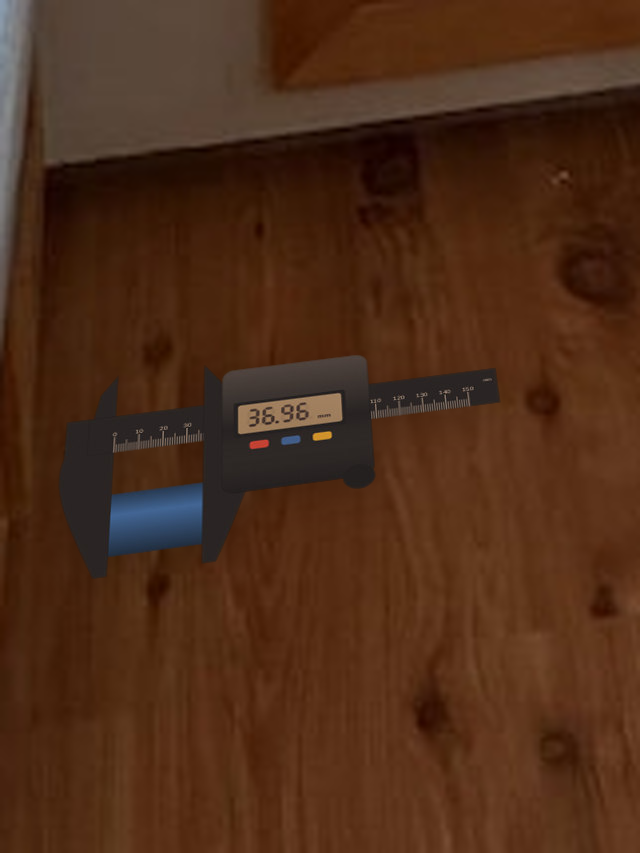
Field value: 36.96 mm
